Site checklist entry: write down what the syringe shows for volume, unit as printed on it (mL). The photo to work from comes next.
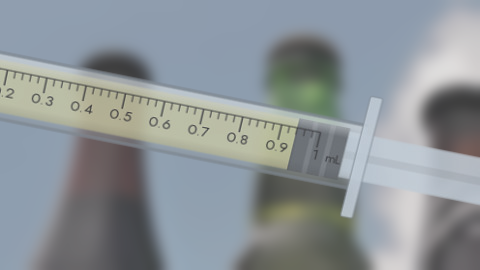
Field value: 0.94 mL
